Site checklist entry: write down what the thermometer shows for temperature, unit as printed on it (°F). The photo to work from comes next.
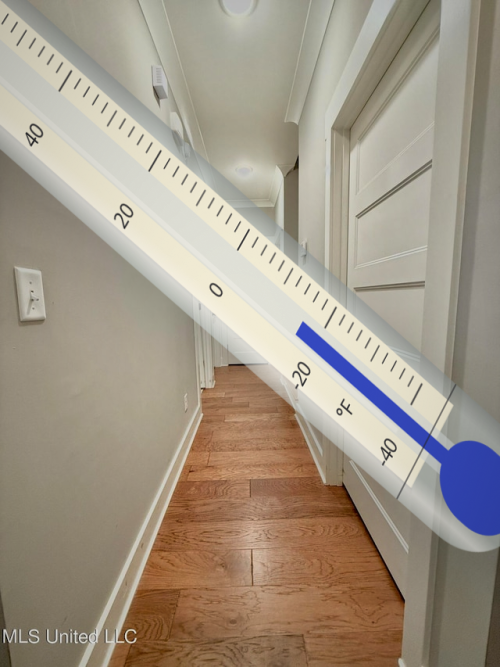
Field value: -16 °F
